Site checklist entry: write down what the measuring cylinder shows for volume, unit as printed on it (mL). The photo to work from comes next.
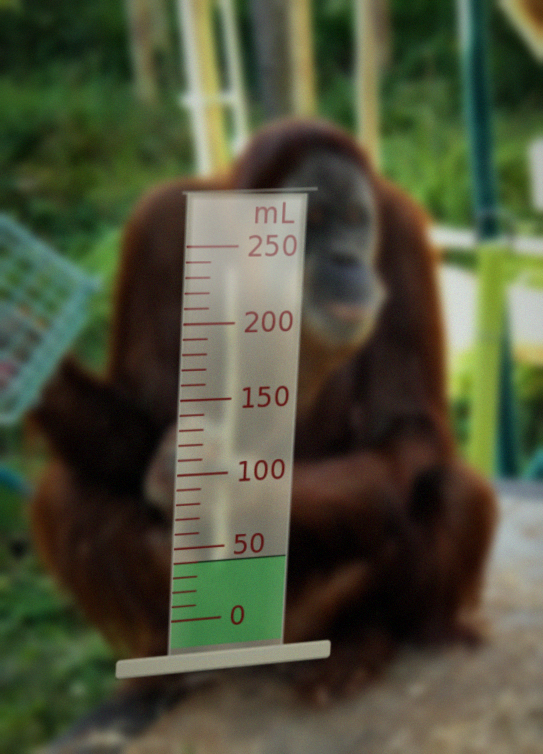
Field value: 40 mL
